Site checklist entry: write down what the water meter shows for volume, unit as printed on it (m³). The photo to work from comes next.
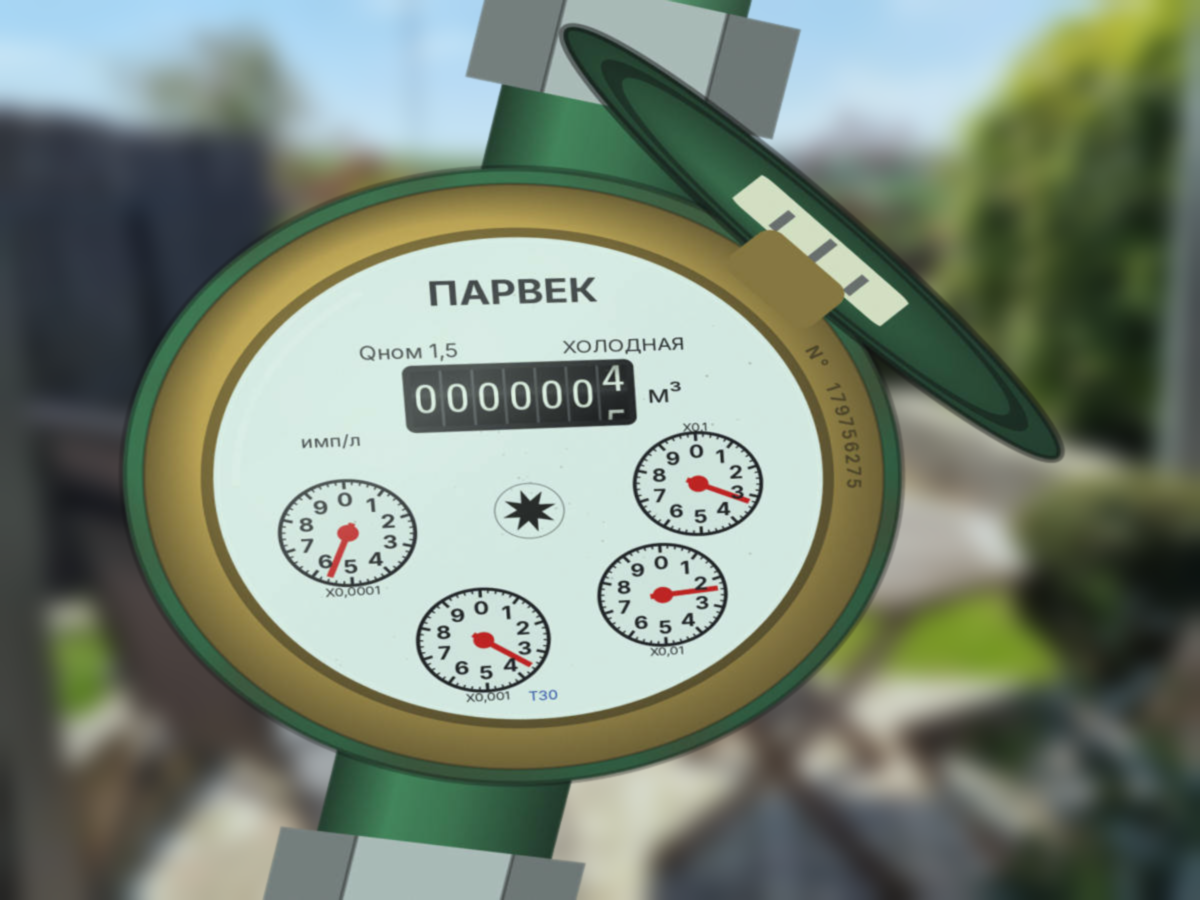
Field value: 4.3235 m³
